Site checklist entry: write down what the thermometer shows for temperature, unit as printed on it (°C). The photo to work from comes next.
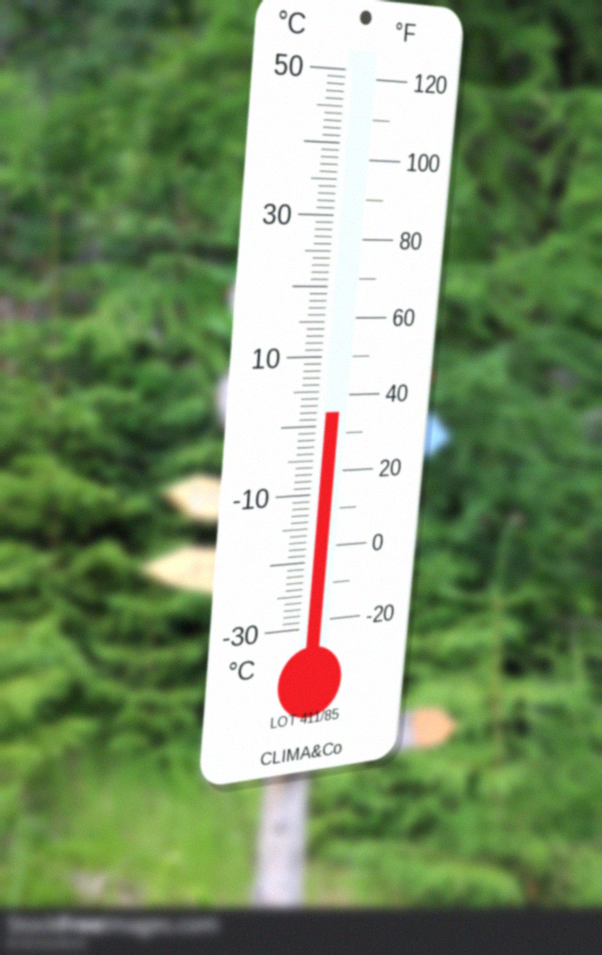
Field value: 2 °C
